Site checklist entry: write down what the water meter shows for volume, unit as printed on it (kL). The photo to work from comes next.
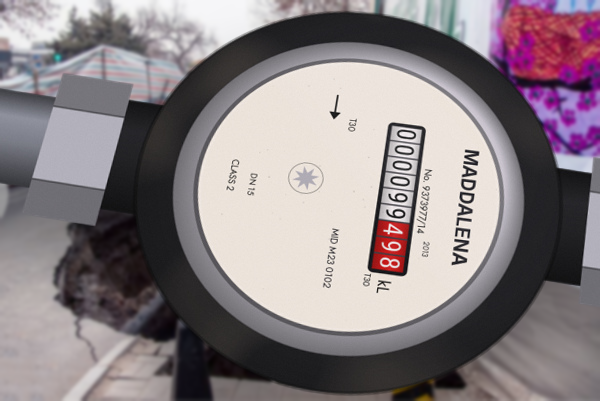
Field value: 99.498 kL
